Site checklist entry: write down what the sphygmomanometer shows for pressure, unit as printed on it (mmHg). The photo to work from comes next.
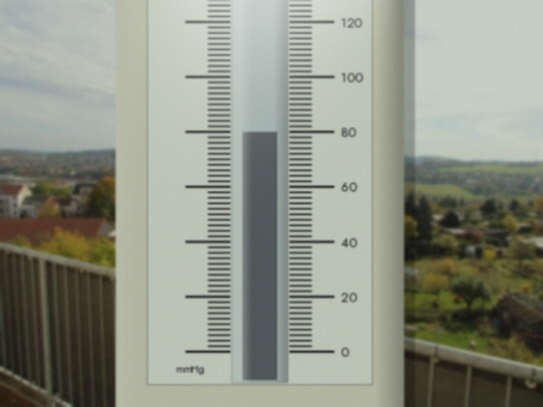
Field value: 80 mmHg
